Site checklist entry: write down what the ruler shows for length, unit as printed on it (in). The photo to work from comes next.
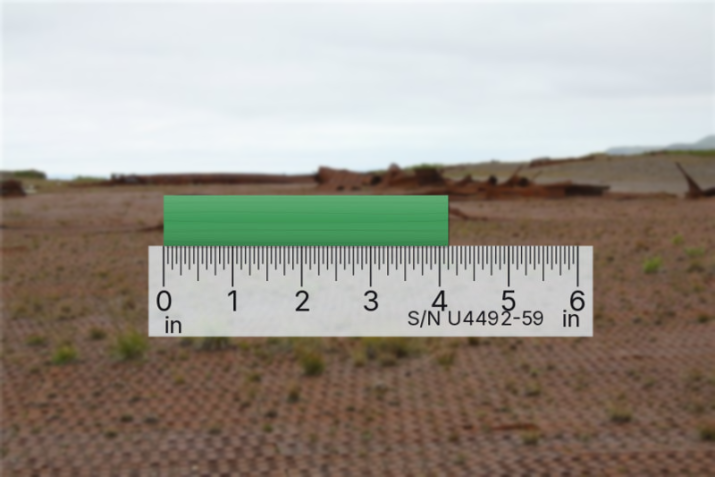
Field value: 4.125 in
